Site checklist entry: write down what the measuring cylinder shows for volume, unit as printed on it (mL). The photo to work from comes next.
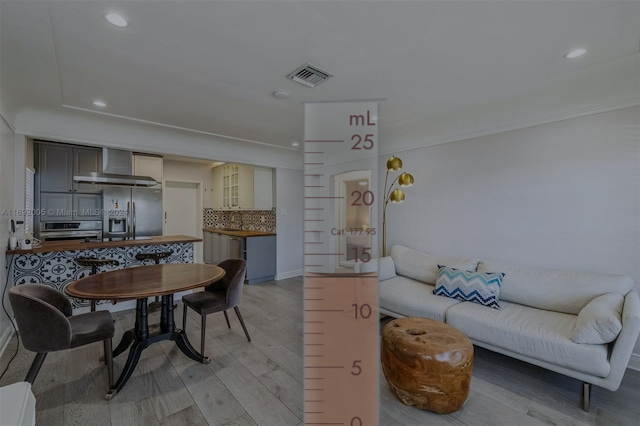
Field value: 13 mL
